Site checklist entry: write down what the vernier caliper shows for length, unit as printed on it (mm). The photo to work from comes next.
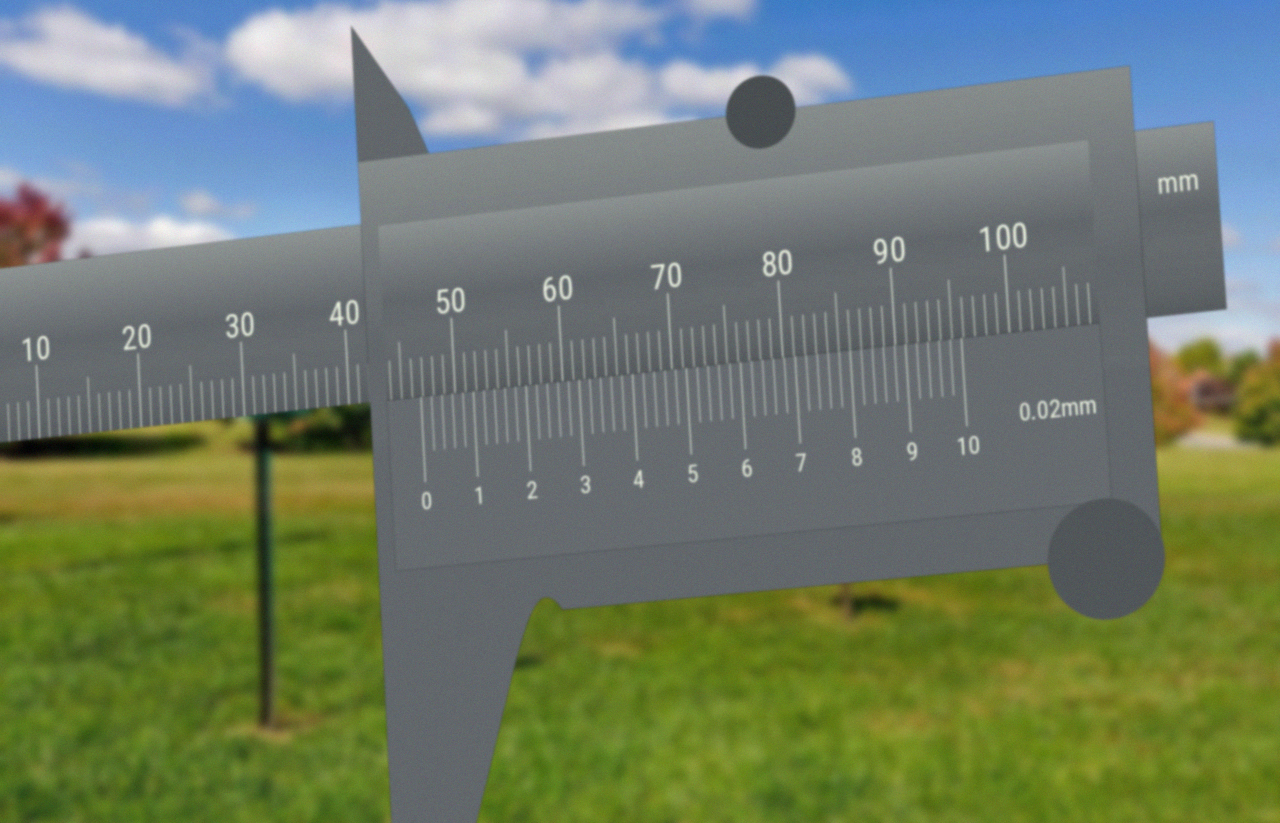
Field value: 46.8 mm
